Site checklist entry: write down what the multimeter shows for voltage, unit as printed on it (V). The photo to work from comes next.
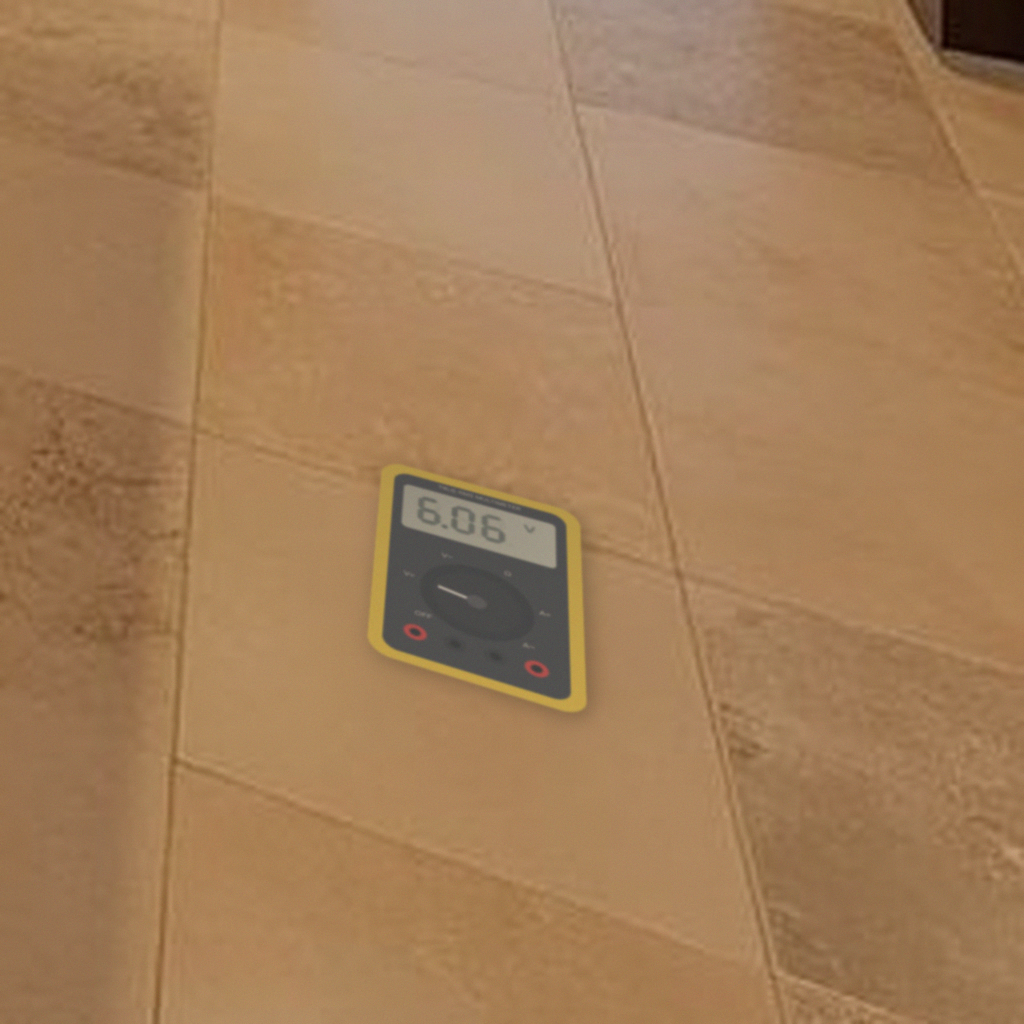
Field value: 6.06 V
